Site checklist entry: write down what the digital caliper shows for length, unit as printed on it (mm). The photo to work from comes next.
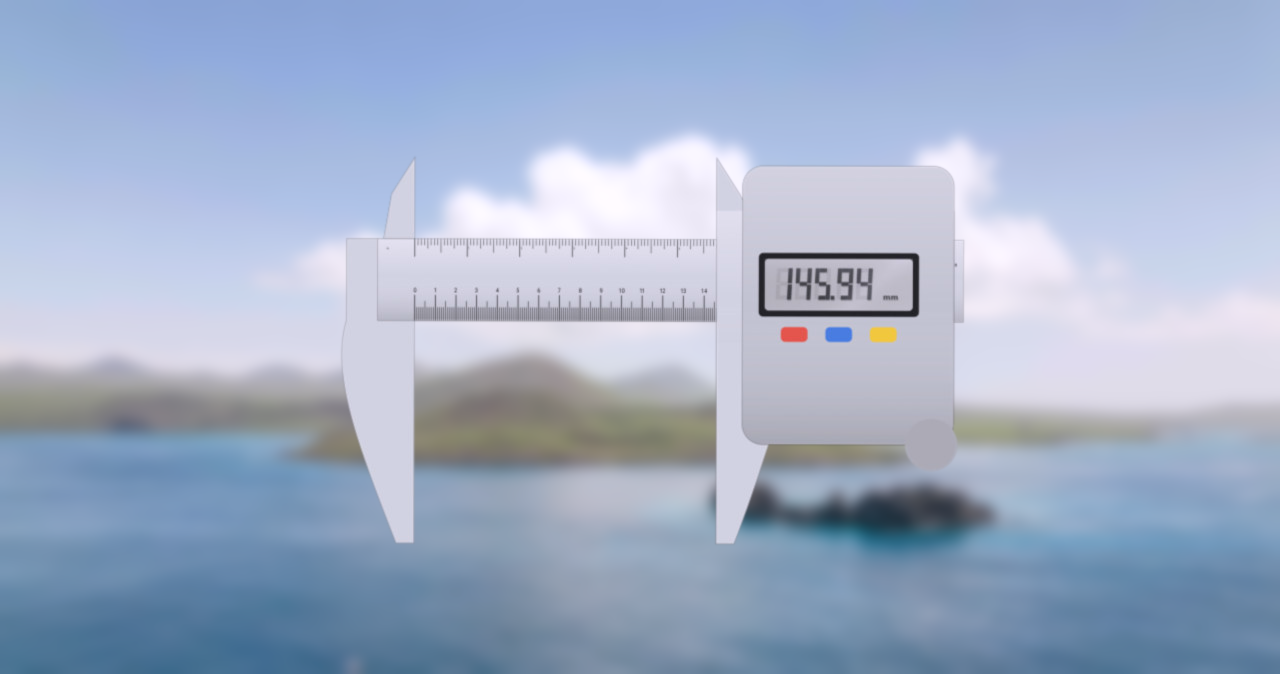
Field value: 145.94 mm
